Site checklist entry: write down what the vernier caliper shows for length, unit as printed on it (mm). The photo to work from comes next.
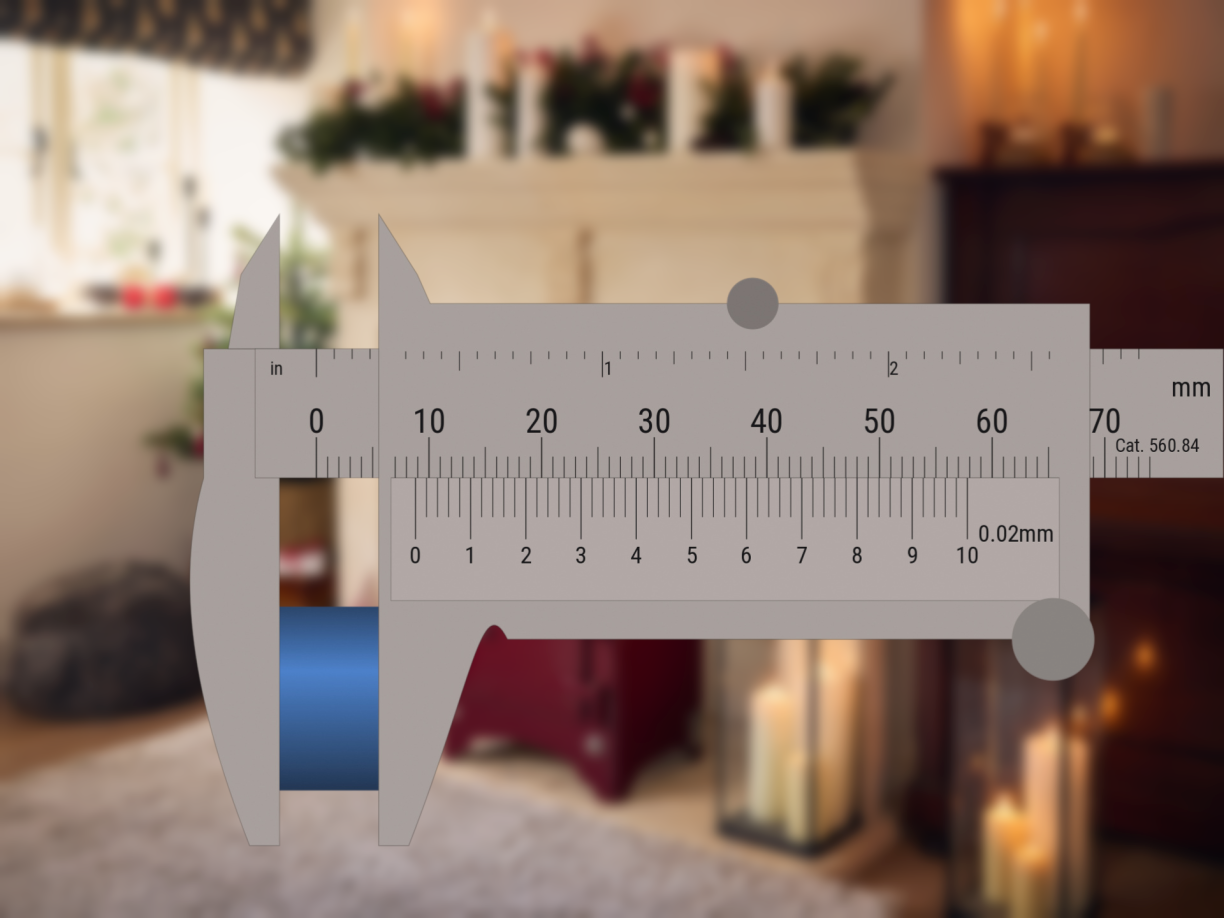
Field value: 8.8 mm
